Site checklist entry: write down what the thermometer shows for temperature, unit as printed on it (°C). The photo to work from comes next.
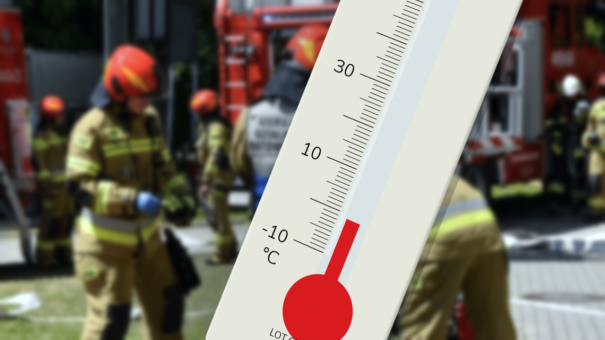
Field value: -1 °C
